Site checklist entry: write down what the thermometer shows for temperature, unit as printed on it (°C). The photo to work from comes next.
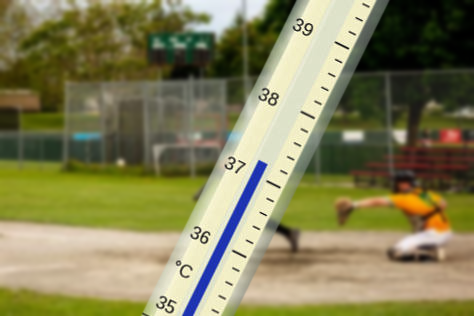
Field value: 37.2 °C
